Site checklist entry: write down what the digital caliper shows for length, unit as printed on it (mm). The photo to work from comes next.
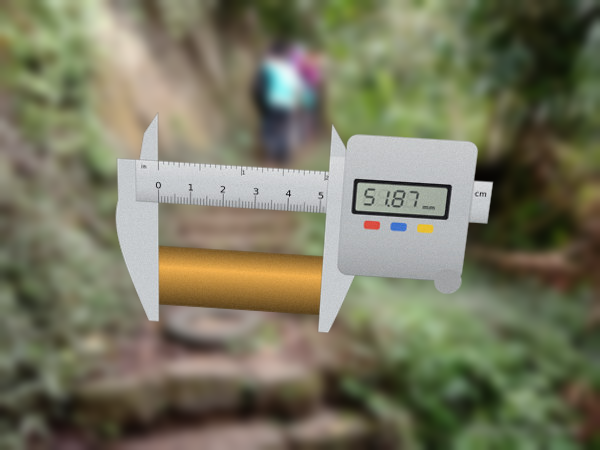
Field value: 51.87 mm
